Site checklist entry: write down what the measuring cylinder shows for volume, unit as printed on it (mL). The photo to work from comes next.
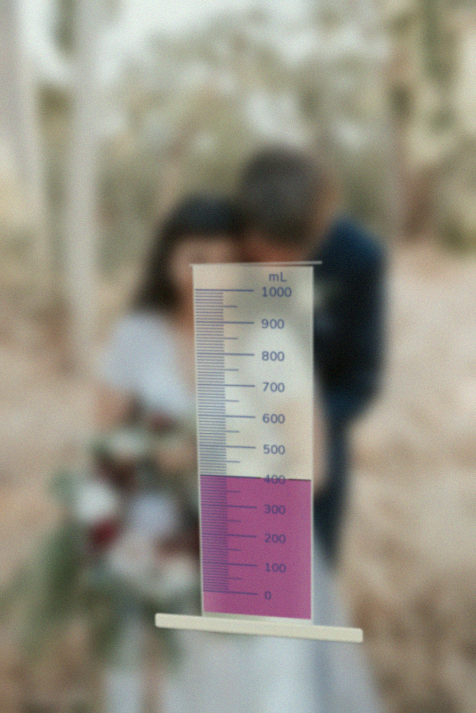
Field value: 400 mL
